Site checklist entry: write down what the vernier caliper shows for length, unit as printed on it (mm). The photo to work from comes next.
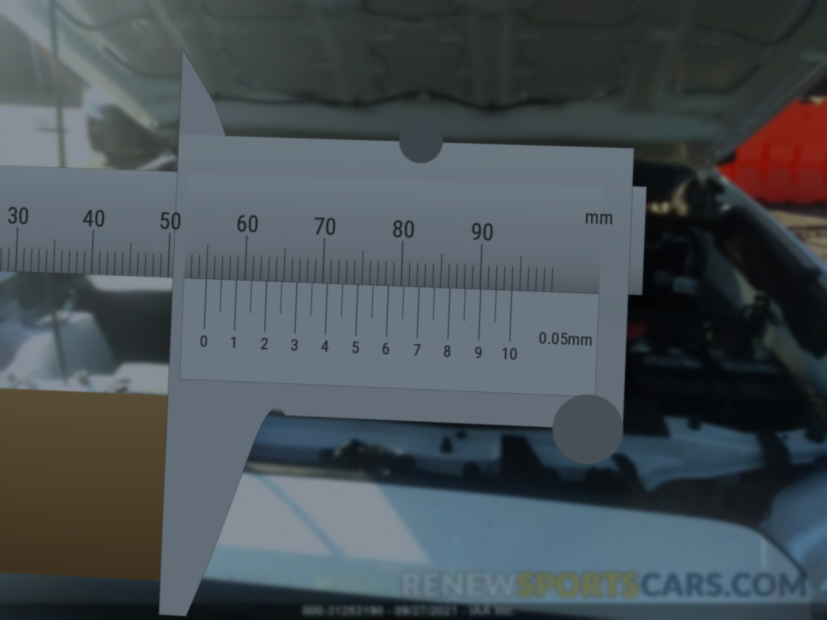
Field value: 55.0 mm
